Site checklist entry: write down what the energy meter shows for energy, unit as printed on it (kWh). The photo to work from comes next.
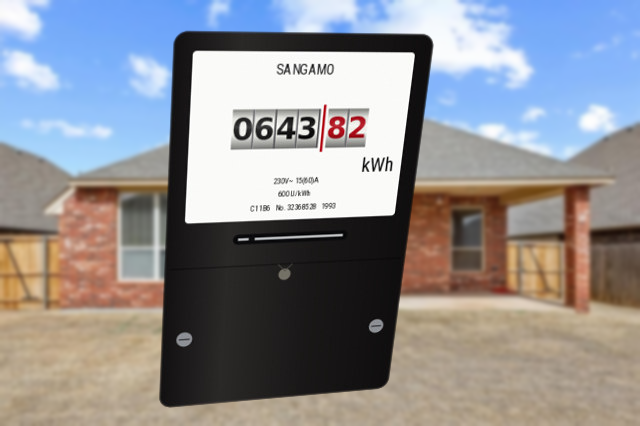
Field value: 643.82 kWh
